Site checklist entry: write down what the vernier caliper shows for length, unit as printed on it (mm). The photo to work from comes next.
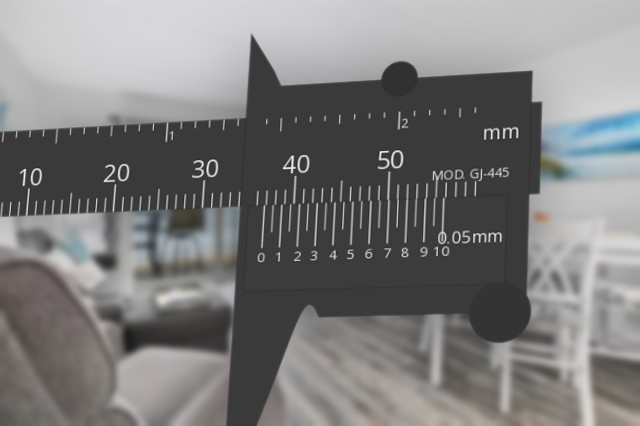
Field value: 36.8 mm
